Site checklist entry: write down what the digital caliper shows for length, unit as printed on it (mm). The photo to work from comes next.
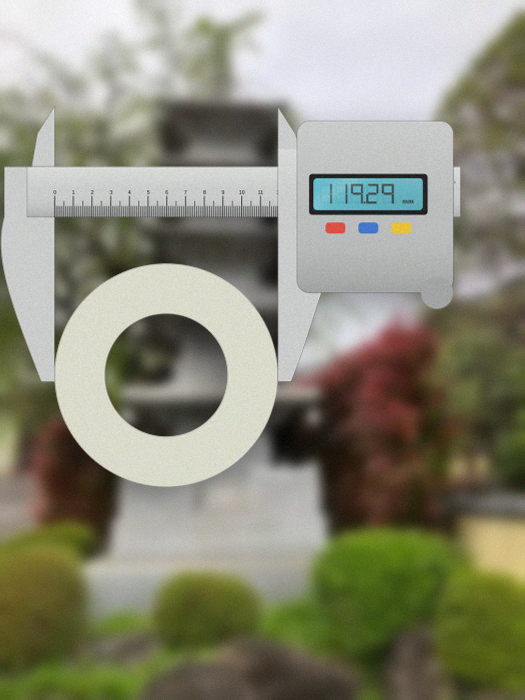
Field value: 119.29 mm
